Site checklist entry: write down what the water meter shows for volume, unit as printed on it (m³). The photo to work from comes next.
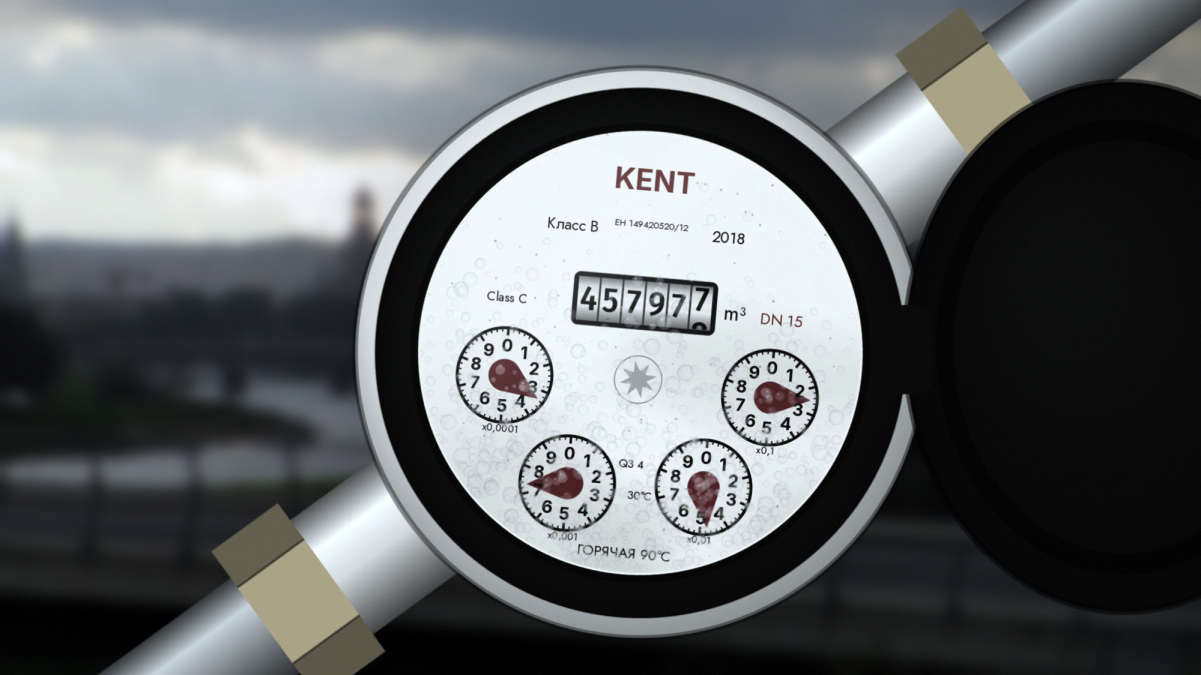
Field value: 457977.2473 m³
